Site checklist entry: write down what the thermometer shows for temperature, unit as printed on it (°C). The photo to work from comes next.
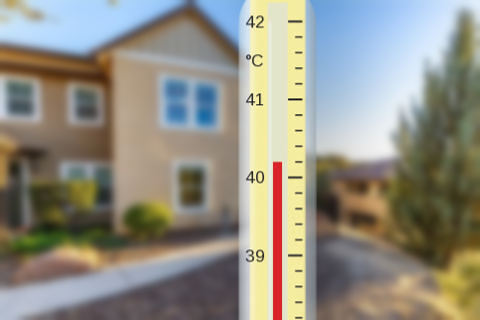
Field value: 40.2 °C
